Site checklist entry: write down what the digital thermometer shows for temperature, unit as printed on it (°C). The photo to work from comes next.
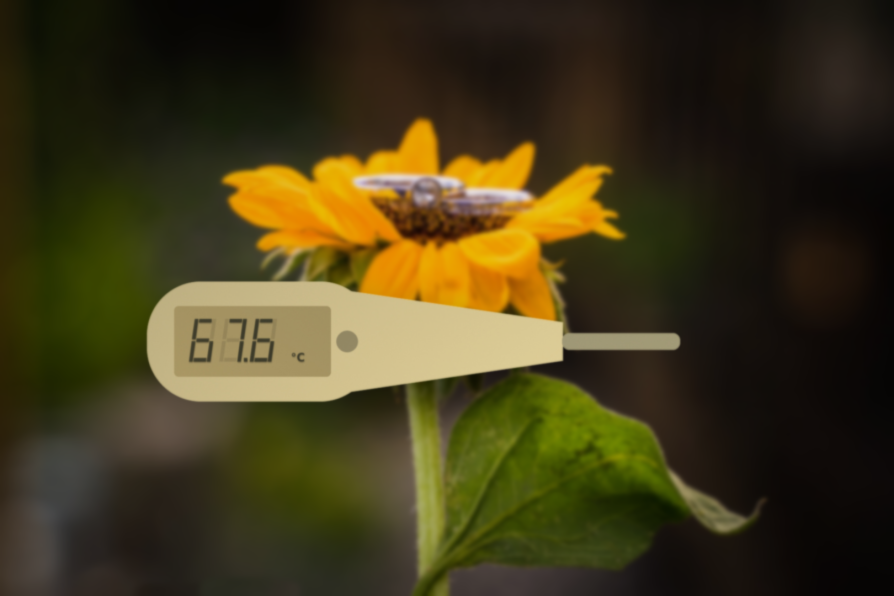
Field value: 67.6 °C
